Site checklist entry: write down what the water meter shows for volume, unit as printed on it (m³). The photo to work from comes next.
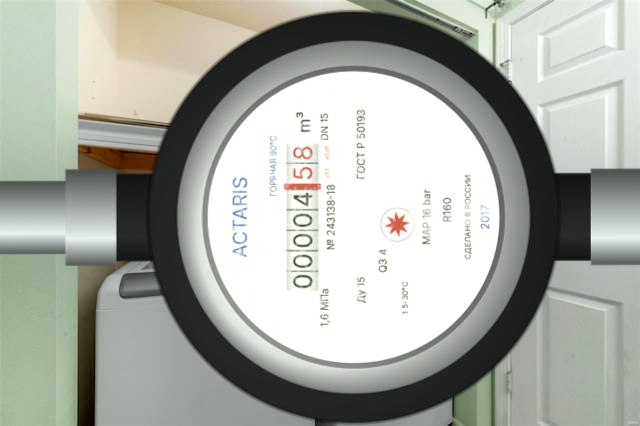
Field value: 4.58 m³
